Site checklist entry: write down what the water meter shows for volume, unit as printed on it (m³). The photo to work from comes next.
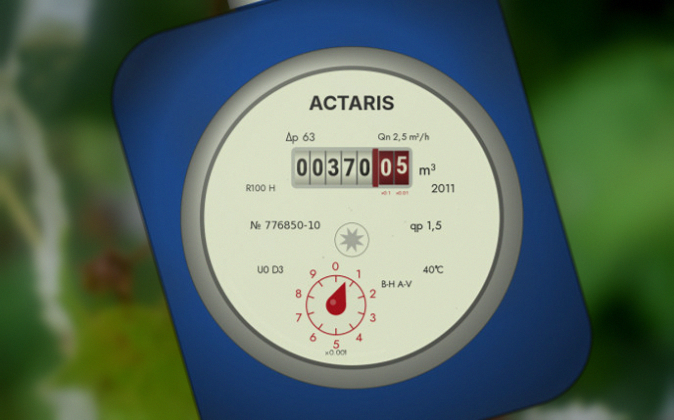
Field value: 370.050 m³
